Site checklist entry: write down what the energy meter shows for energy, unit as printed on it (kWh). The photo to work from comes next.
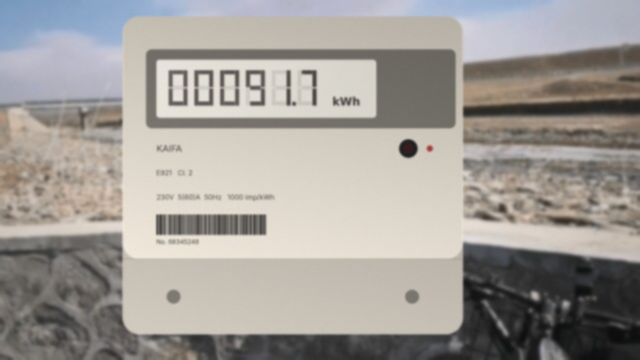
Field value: 91.7 kWh
